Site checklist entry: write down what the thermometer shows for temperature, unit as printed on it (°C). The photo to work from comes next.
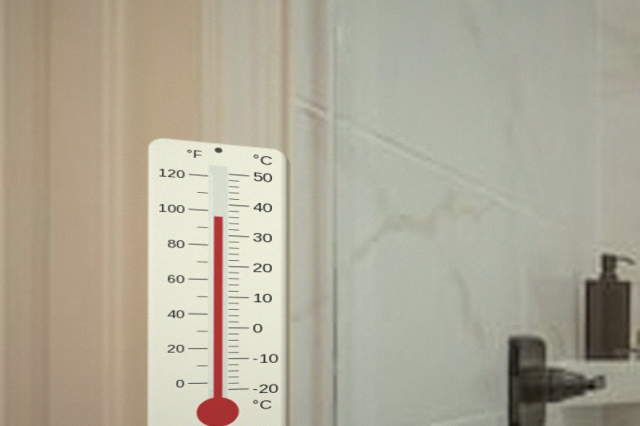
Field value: 36 °C
